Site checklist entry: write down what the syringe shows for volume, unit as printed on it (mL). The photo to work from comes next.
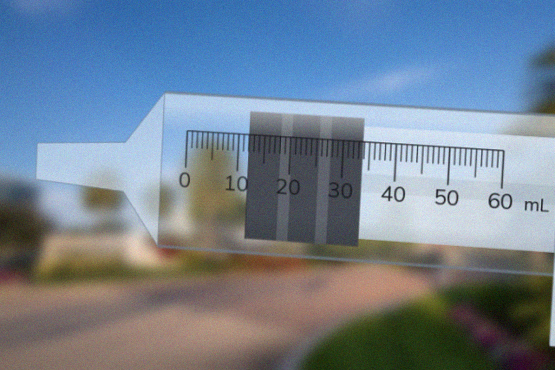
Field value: 12 mL
